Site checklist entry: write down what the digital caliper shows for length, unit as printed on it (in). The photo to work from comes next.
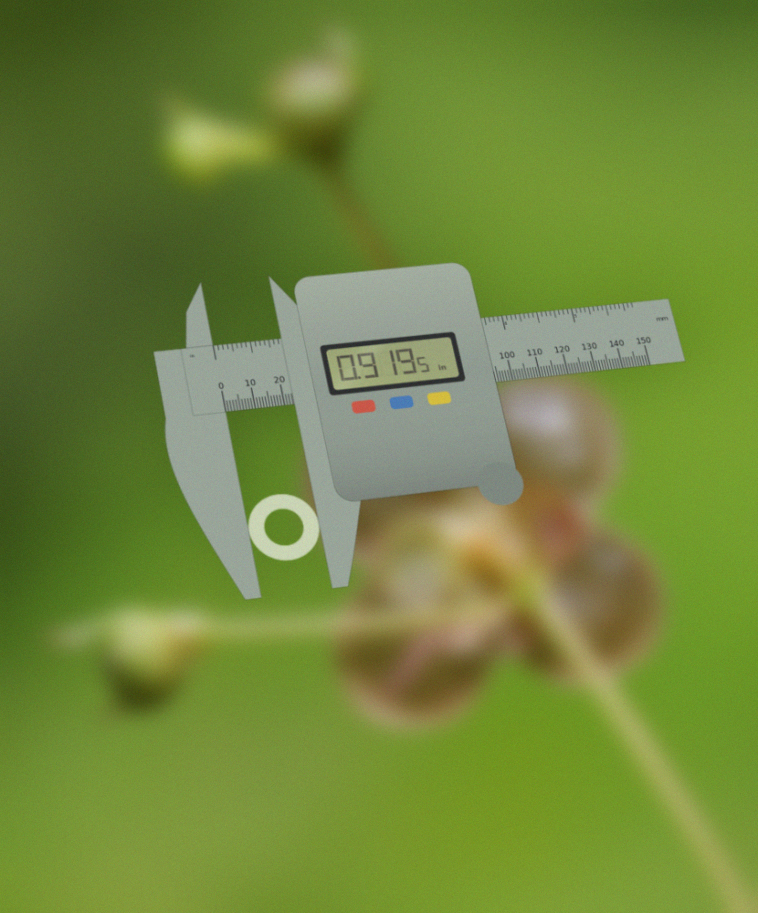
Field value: 0.9195 in
